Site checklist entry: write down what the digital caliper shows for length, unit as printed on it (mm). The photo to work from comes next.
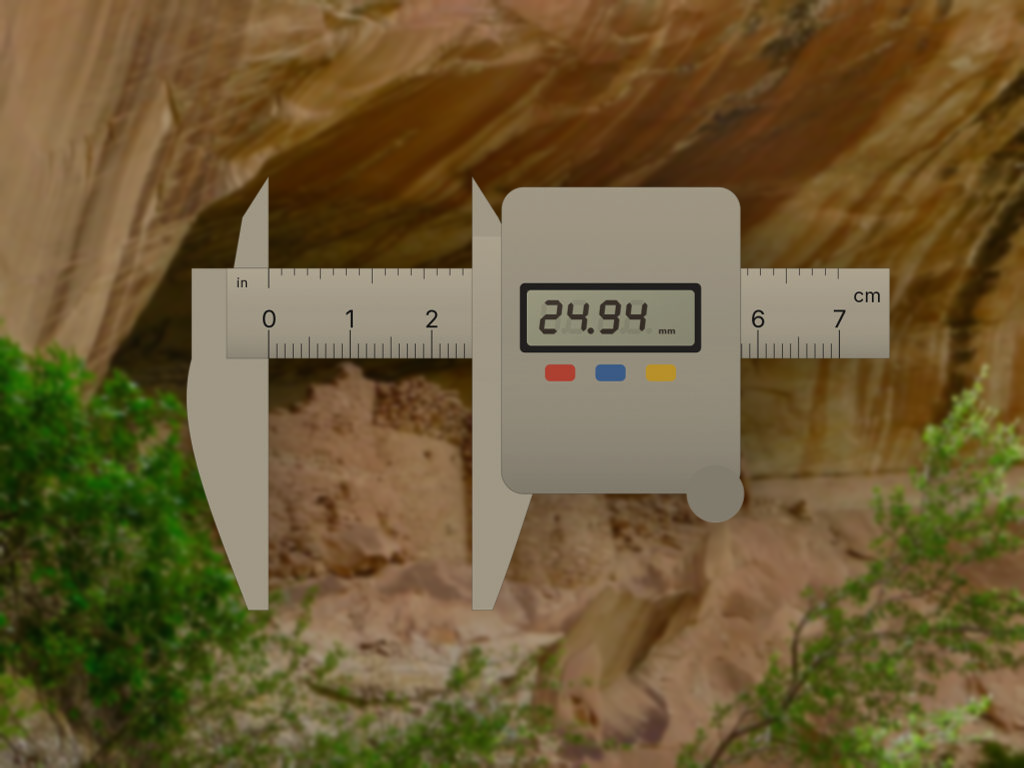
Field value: 24.94 mm
